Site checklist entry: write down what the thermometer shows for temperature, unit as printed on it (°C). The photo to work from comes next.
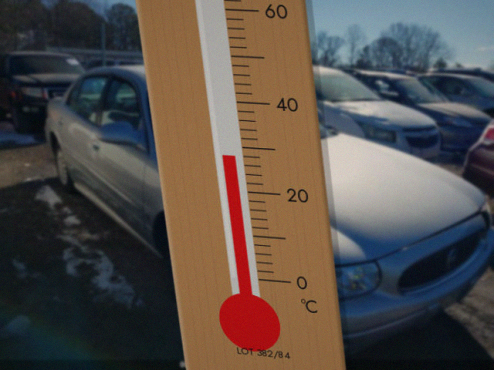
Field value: 28 °C
